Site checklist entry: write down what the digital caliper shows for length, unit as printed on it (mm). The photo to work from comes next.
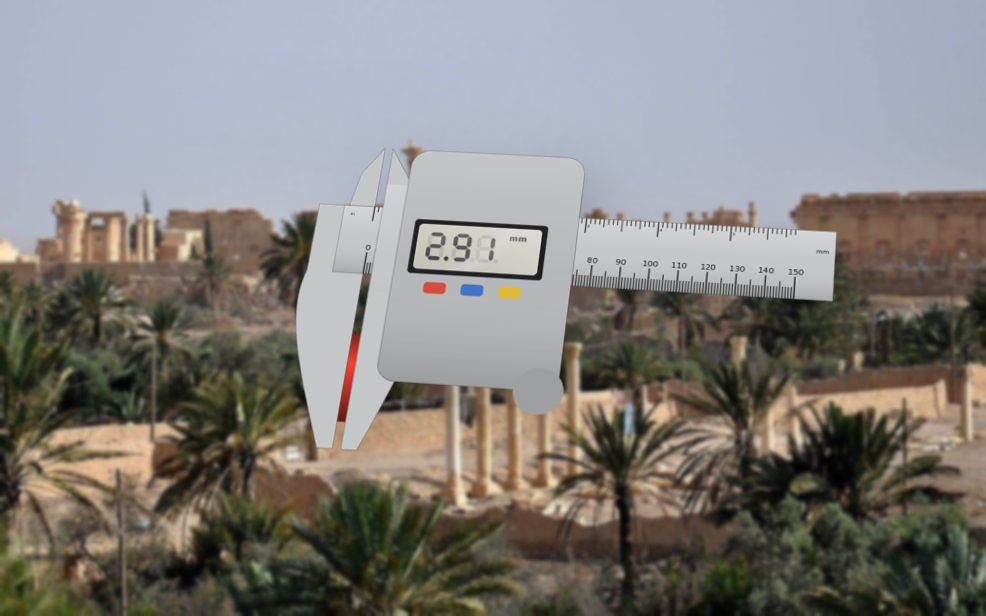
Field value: 2.91 mm
